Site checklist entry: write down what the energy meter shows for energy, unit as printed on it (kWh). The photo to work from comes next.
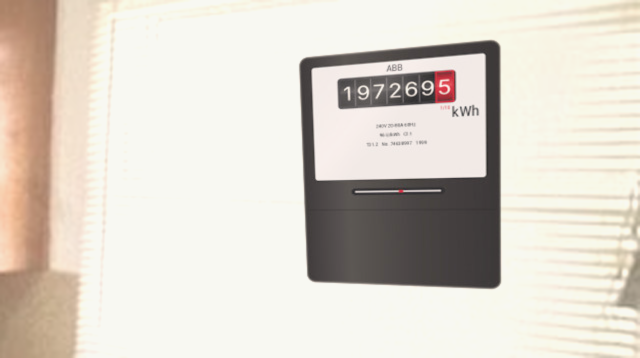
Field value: 197269.5 kWh
